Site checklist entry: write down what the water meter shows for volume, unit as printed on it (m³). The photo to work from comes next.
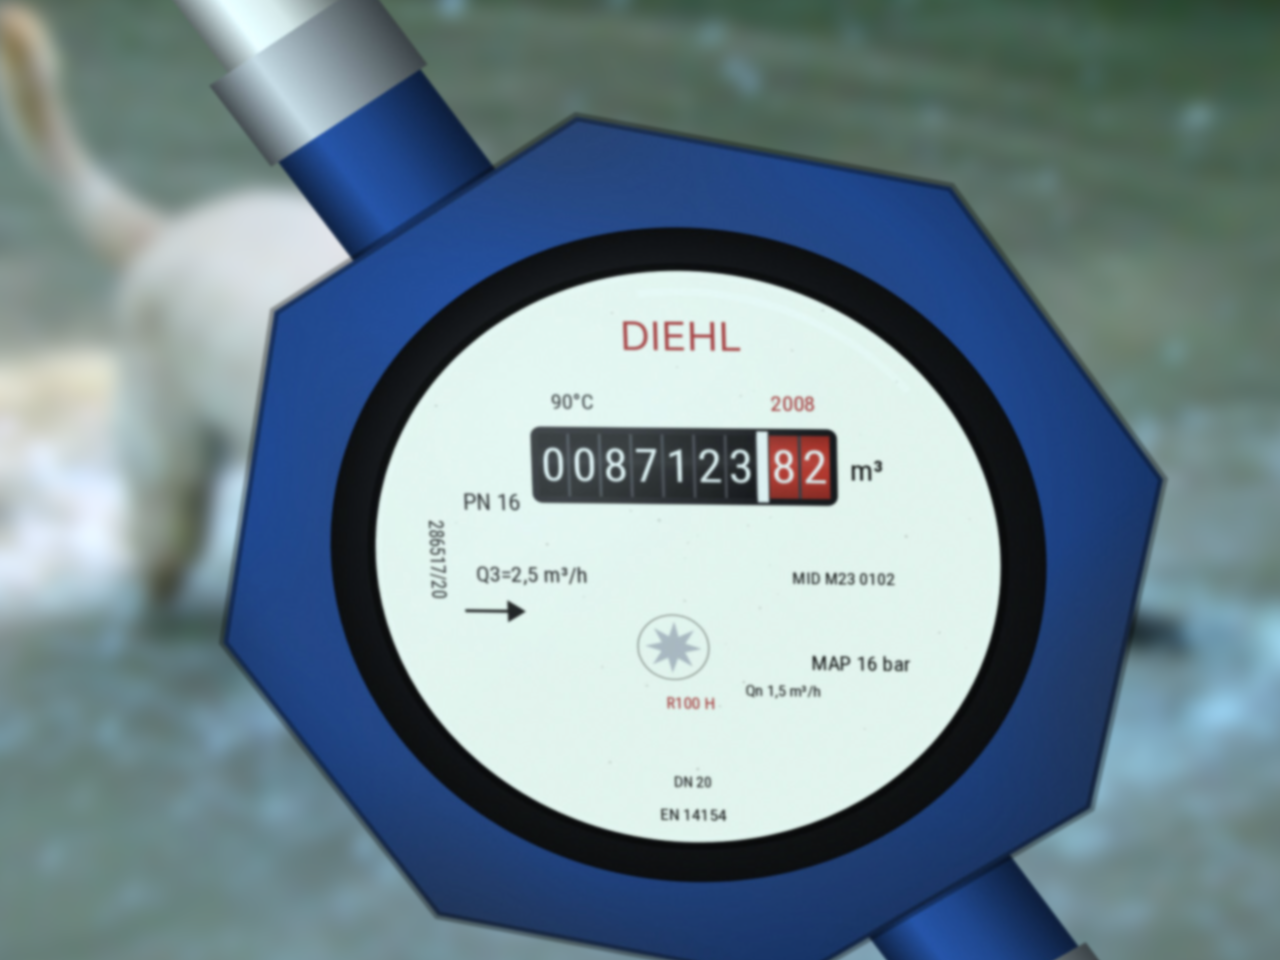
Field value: 87123.82 m³
